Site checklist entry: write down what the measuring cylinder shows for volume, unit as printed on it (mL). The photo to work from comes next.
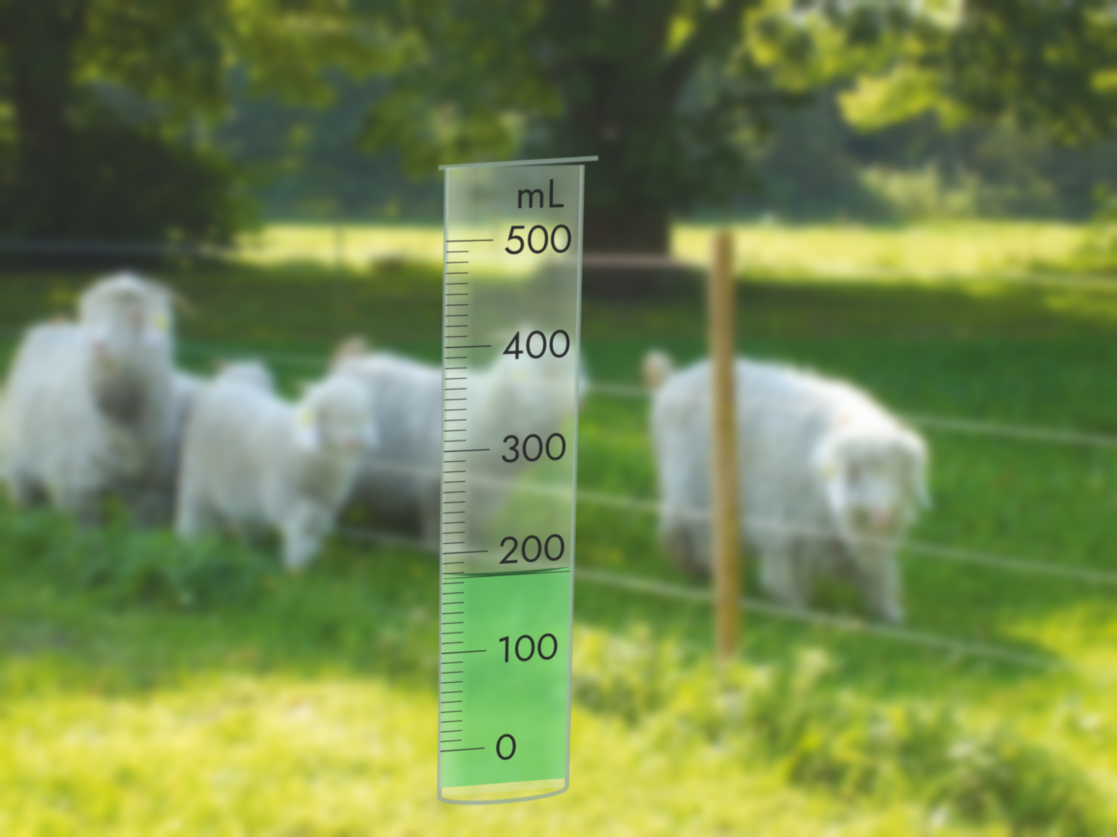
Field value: 175 mL
